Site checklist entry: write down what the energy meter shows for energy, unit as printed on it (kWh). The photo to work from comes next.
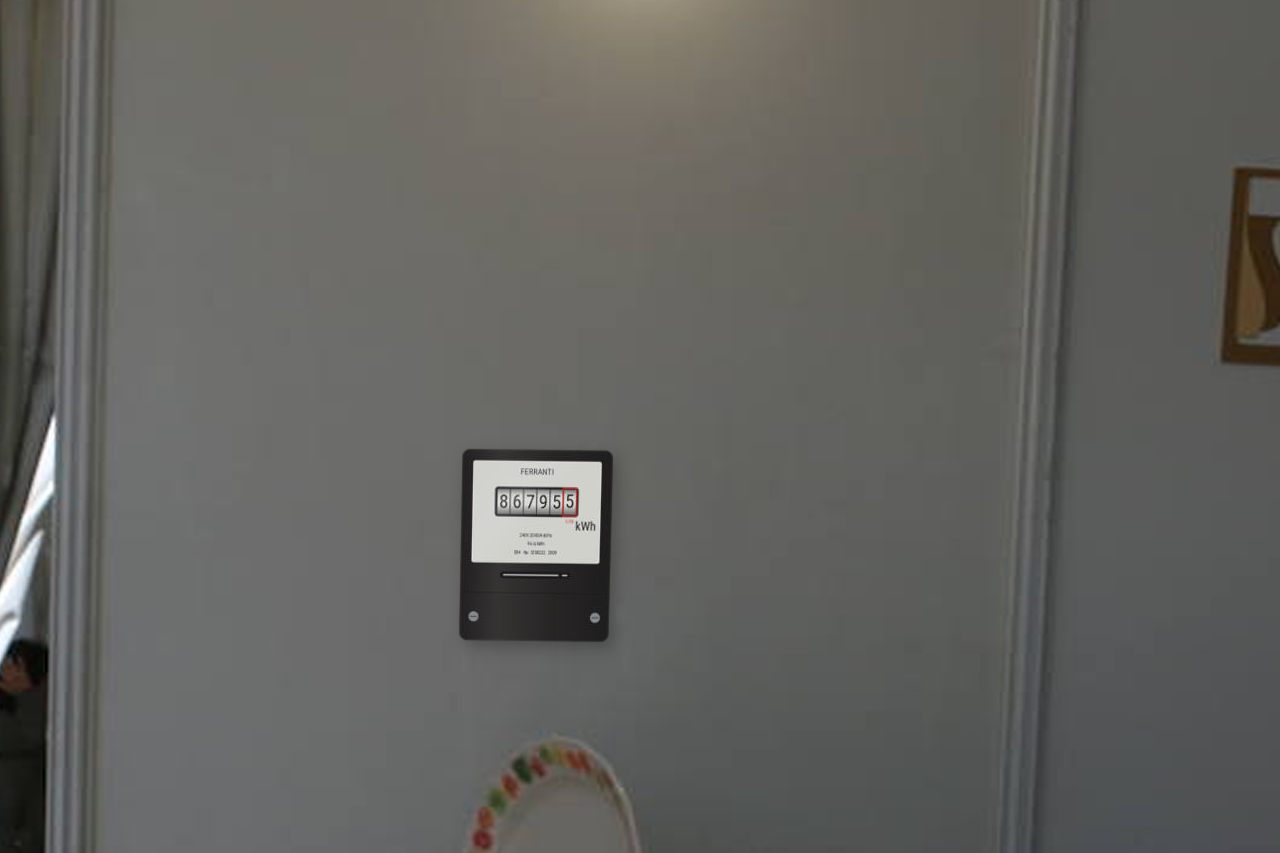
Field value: 86795.5 kWh
